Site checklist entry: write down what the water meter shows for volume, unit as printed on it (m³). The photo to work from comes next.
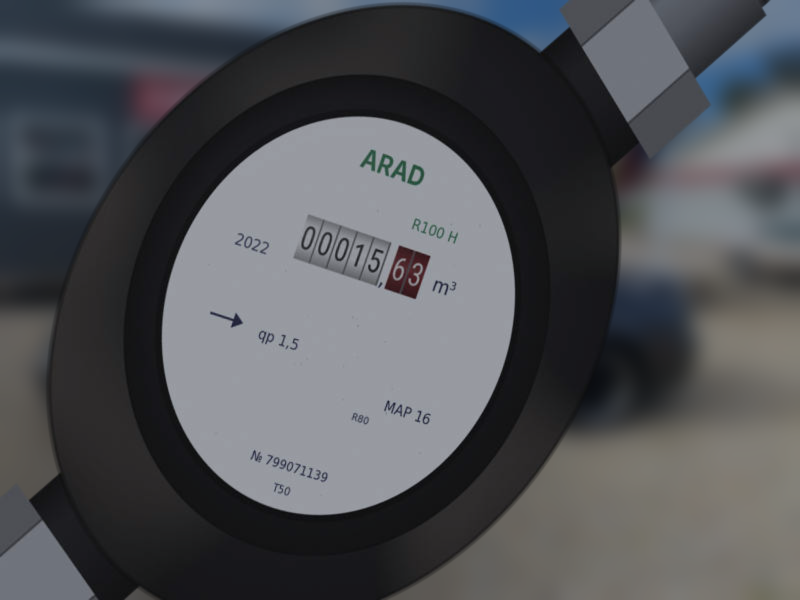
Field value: 15.63 m³
